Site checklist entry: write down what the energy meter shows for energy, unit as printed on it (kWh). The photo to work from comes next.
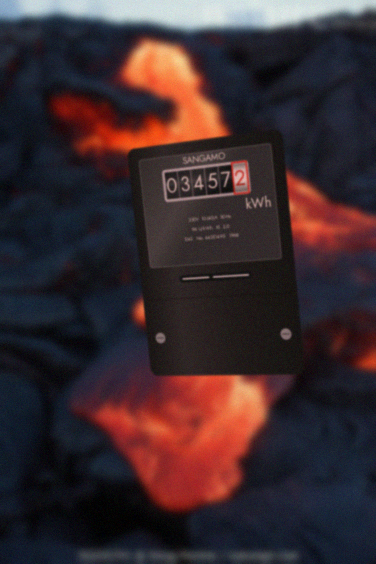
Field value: 3457.2 kWh
